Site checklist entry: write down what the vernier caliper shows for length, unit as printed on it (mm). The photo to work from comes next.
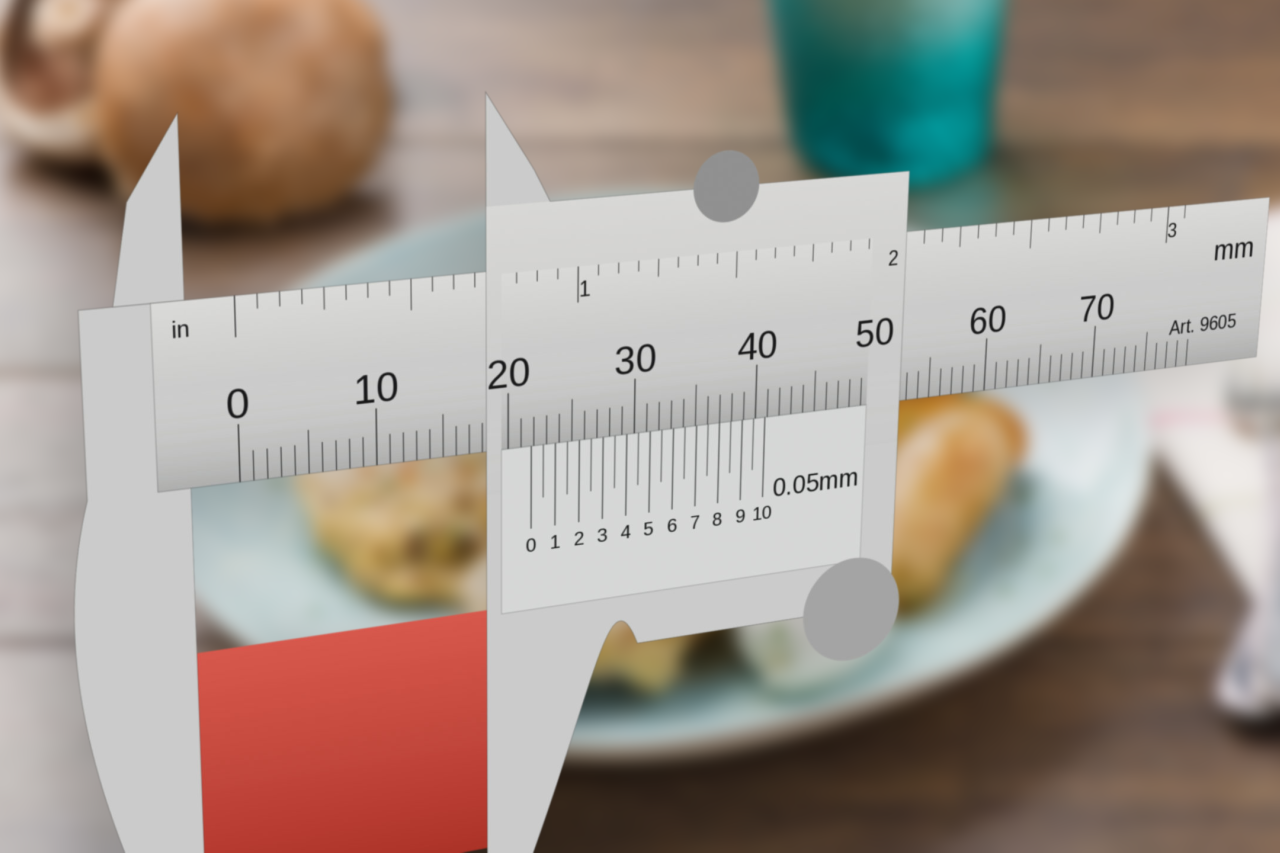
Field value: 21.8 mm
